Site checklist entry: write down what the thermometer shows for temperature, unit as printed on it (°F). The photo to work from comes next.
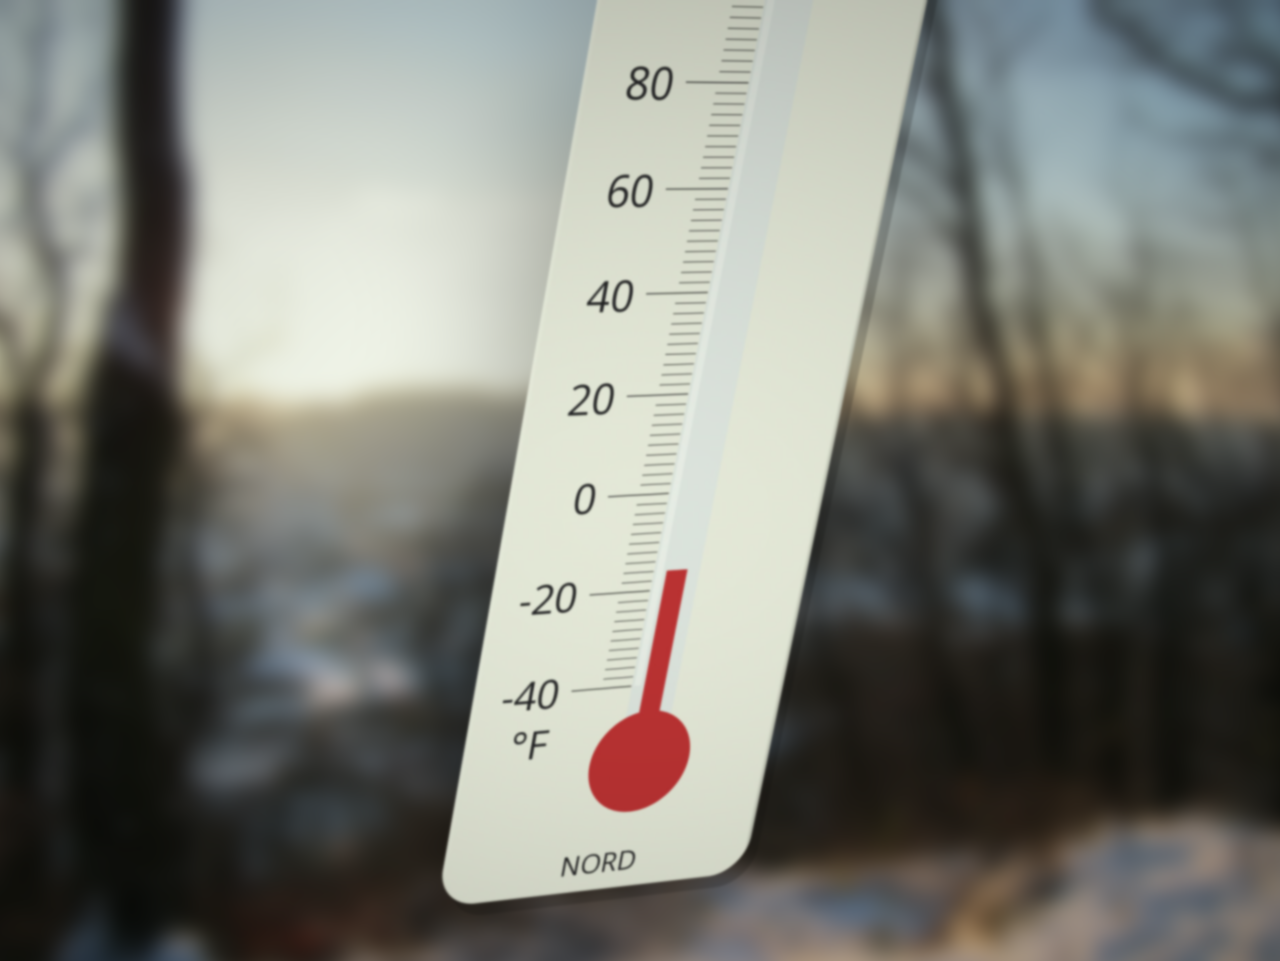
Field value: -16 °F
